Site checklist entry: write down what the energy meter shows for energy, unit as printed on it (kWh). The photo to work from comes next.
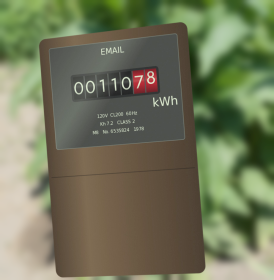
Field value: 110.78 kWh
